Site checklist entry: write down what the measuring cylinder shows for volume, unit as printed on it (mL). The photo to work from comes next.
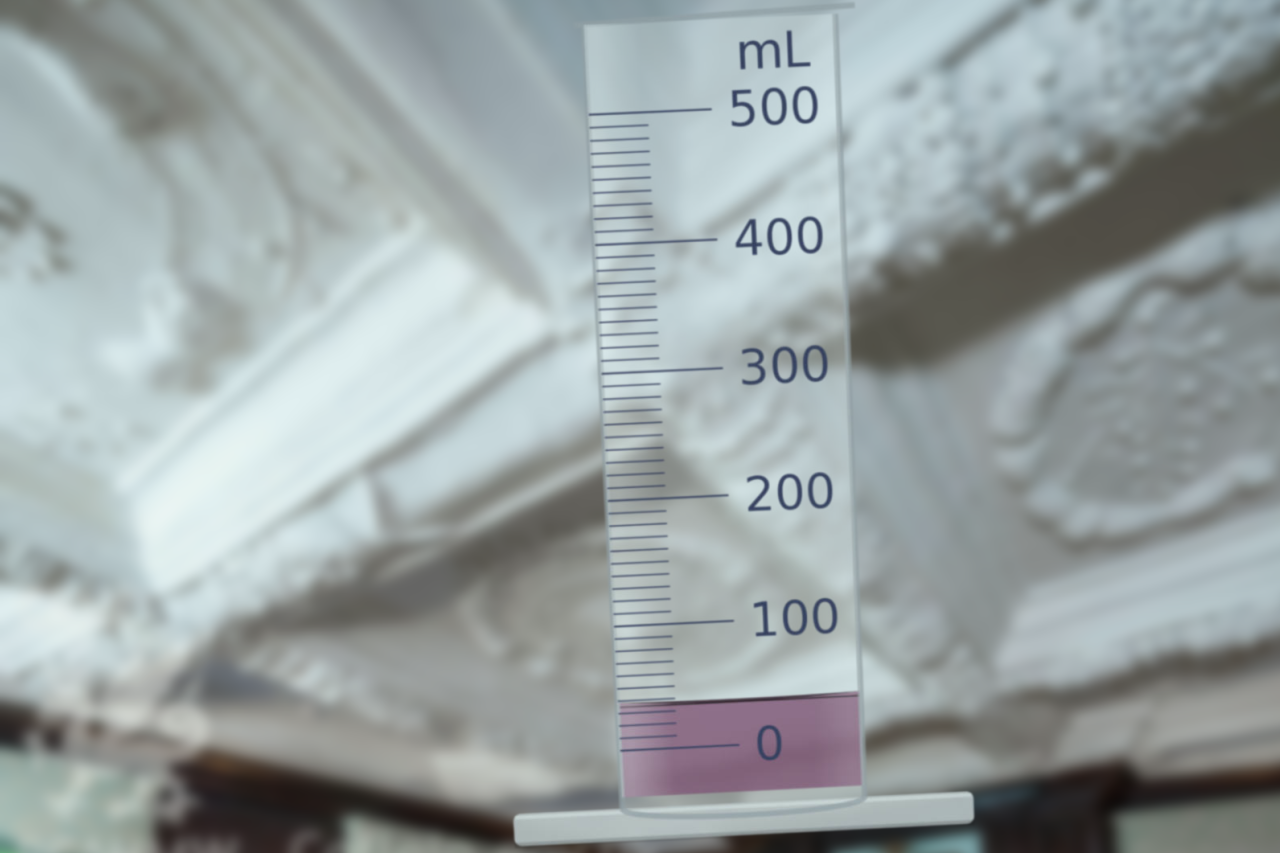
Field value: 35 mL
